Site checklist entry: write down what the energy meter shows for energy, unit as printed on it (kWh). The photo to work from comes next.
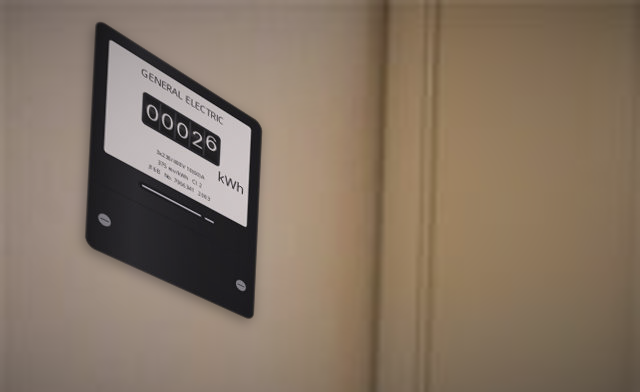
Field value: 26 kWh
